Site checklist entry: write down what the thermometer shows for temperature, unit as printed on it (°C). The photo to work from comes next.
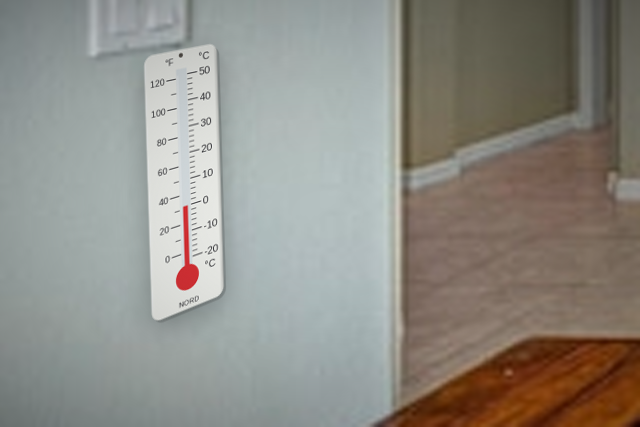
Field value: 0 °C
